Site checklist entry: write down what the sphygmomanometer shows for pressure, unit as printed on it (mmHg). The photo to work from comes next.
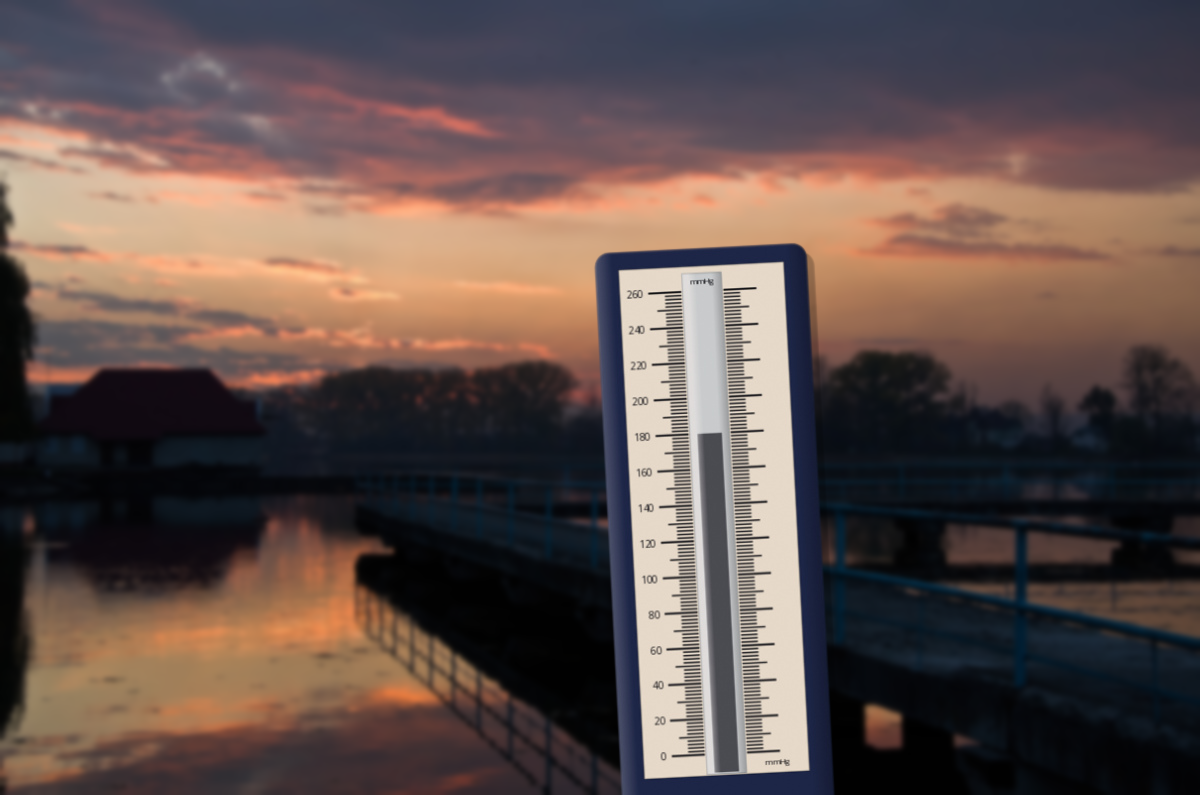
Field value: 180 mmHg
